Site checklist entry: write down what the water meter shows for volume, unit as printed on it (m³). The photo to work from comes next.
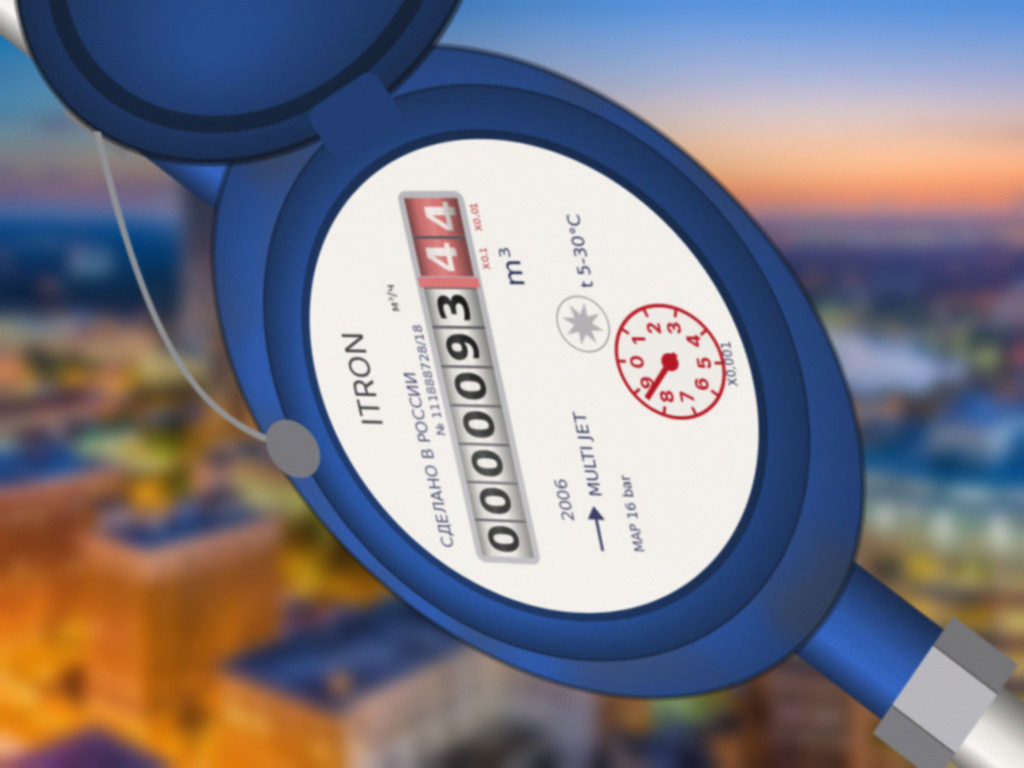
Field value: 93.438 m³
